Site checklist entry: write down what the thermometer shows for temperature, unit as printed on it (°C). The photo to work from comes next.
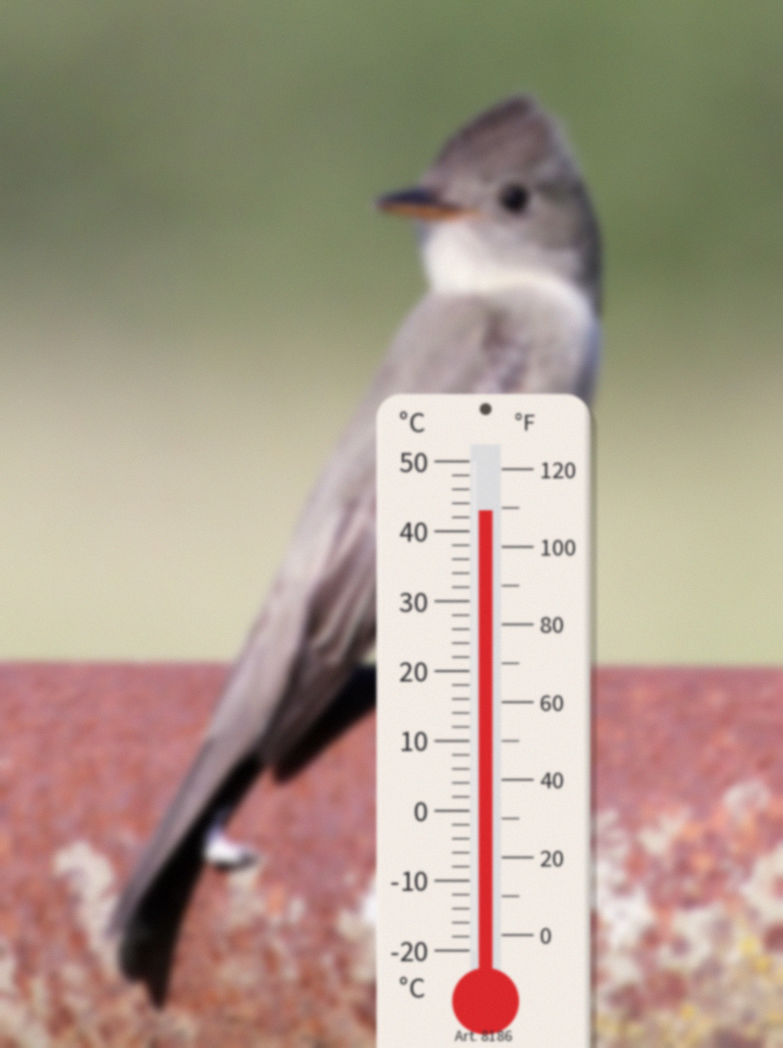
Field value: 43 °C
